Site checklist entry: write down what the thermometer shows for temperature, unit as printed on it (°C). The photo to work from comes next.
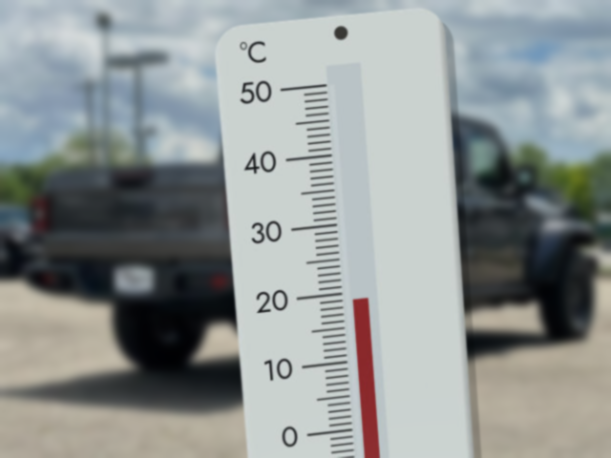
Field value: 19 °C
